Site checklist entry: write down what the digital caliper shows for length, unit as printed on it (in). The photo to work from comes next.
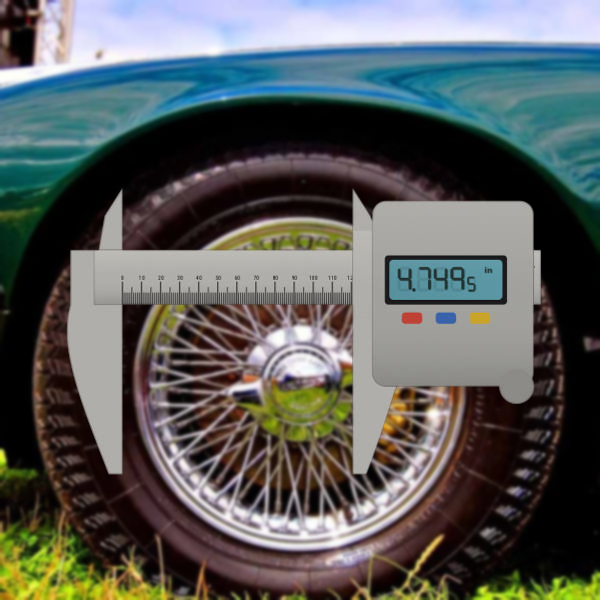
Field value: 4.7495 in
